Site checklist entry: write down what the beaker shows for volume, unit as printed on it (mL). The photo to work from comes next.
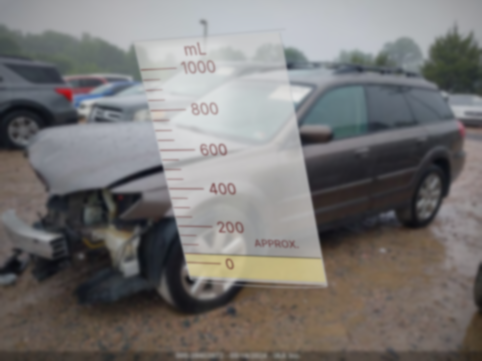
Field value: 50 mL
